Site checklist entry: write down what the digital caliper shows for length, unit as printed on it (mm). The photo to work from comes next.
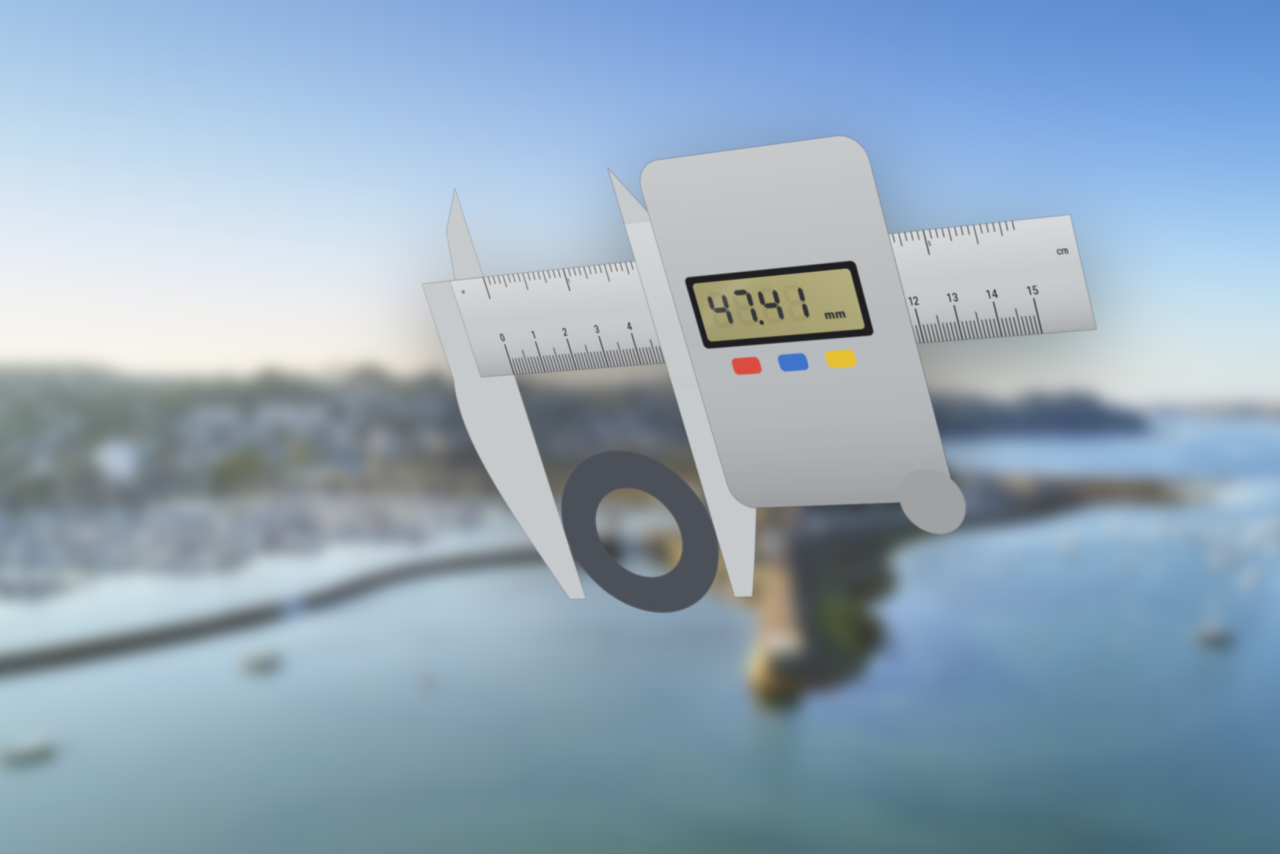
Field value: 47.41 mm
